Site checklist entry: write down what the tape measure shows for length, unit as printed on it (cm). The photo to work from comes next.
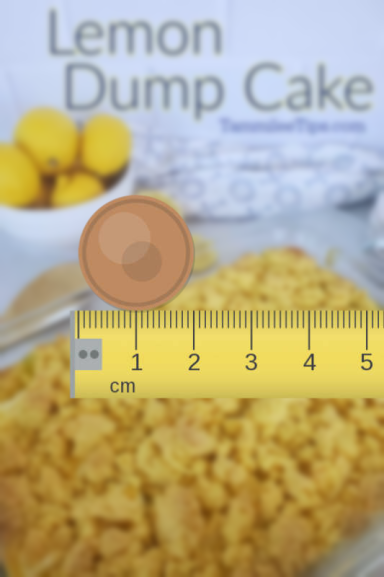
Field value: 2 cm
